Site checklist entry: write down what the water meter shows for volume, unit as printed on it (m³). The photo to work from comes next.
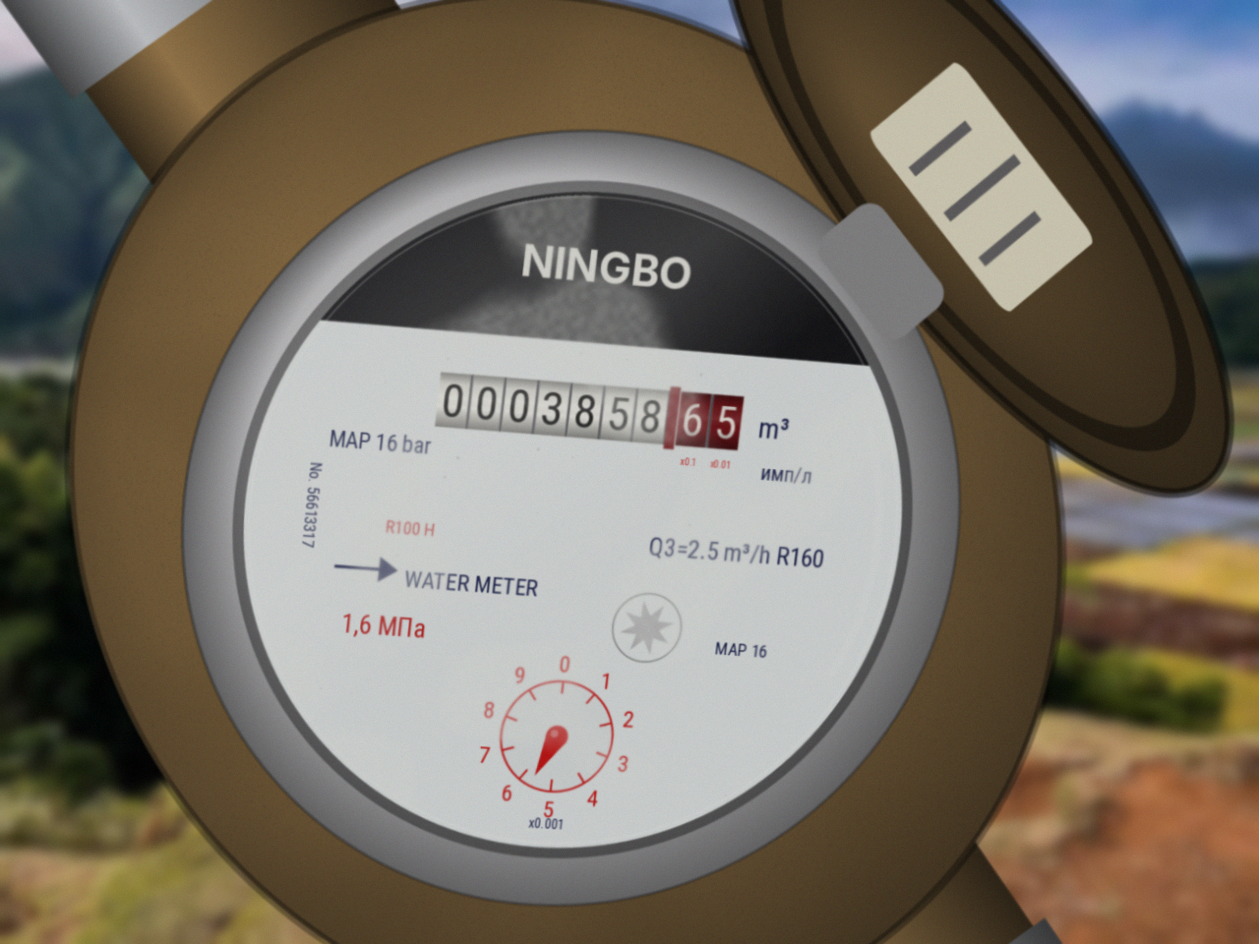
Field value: 3858.655 m³
